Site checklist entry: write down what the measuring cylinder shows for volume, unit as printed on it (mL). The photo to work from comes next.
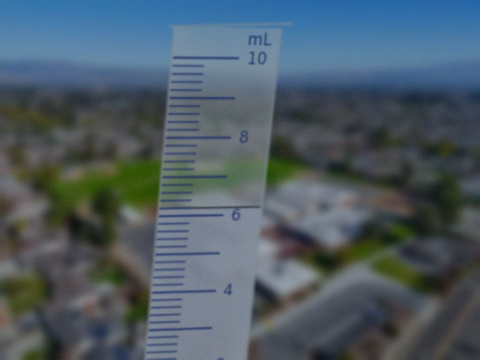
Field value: 6.2 mL
